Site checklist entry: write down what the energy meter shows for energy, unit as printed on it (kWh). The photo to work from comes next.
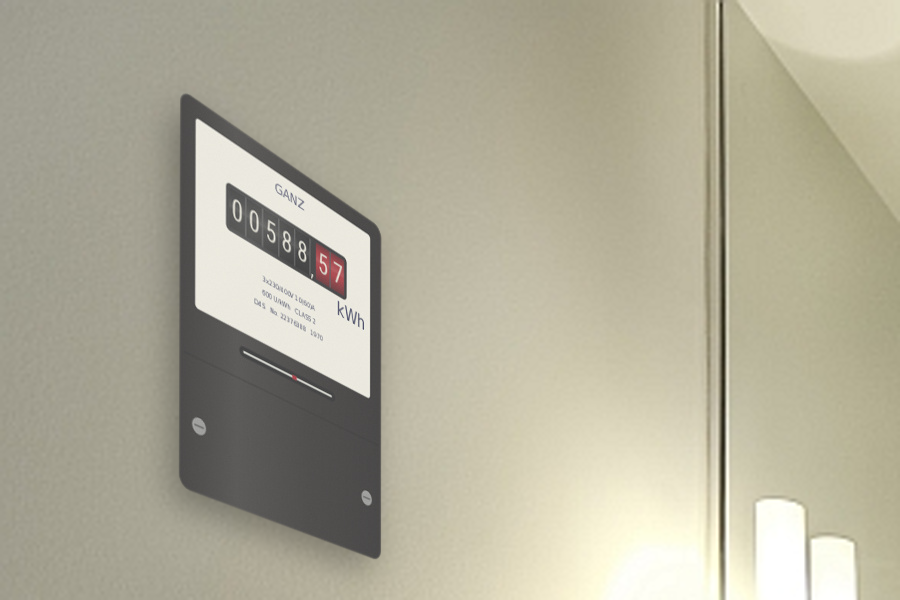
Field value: 588.57 kWh
